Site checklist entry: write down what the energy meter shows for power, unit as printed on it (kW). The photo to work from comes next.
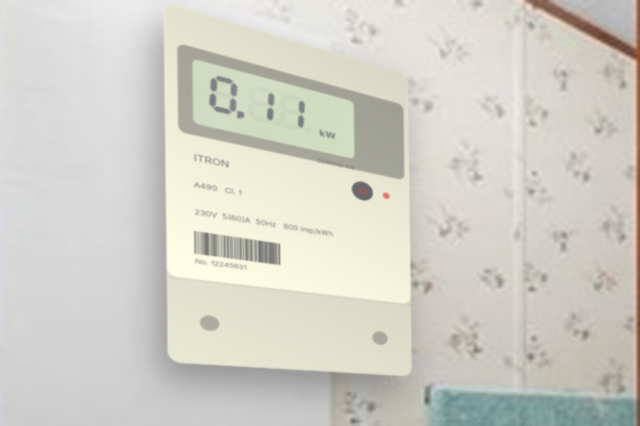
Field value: 0.11 kW
